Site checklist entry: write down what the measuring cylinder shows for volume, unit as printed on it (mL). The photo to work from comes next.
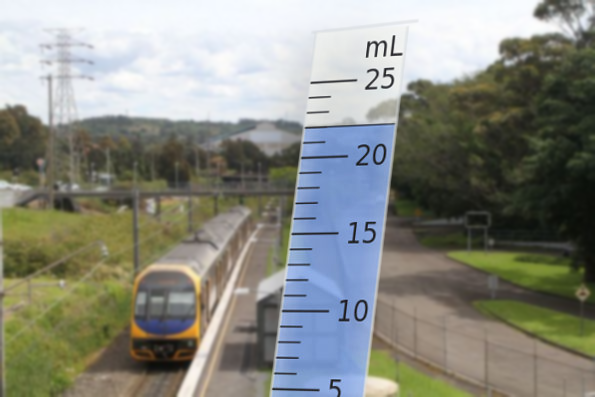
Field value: 22 mL
